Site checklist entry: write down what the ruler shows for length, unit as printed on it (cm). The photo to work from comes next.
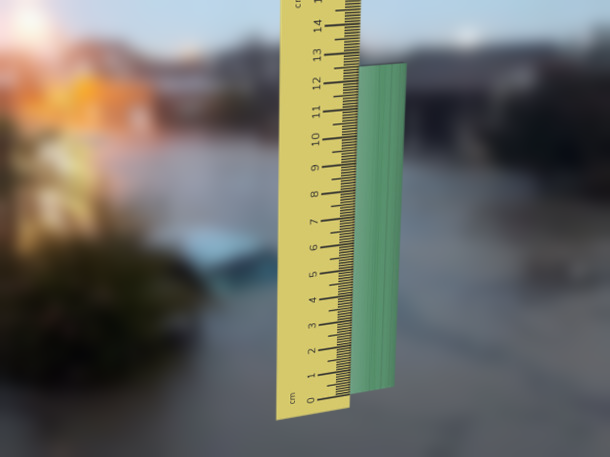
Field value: 12.5 cm
